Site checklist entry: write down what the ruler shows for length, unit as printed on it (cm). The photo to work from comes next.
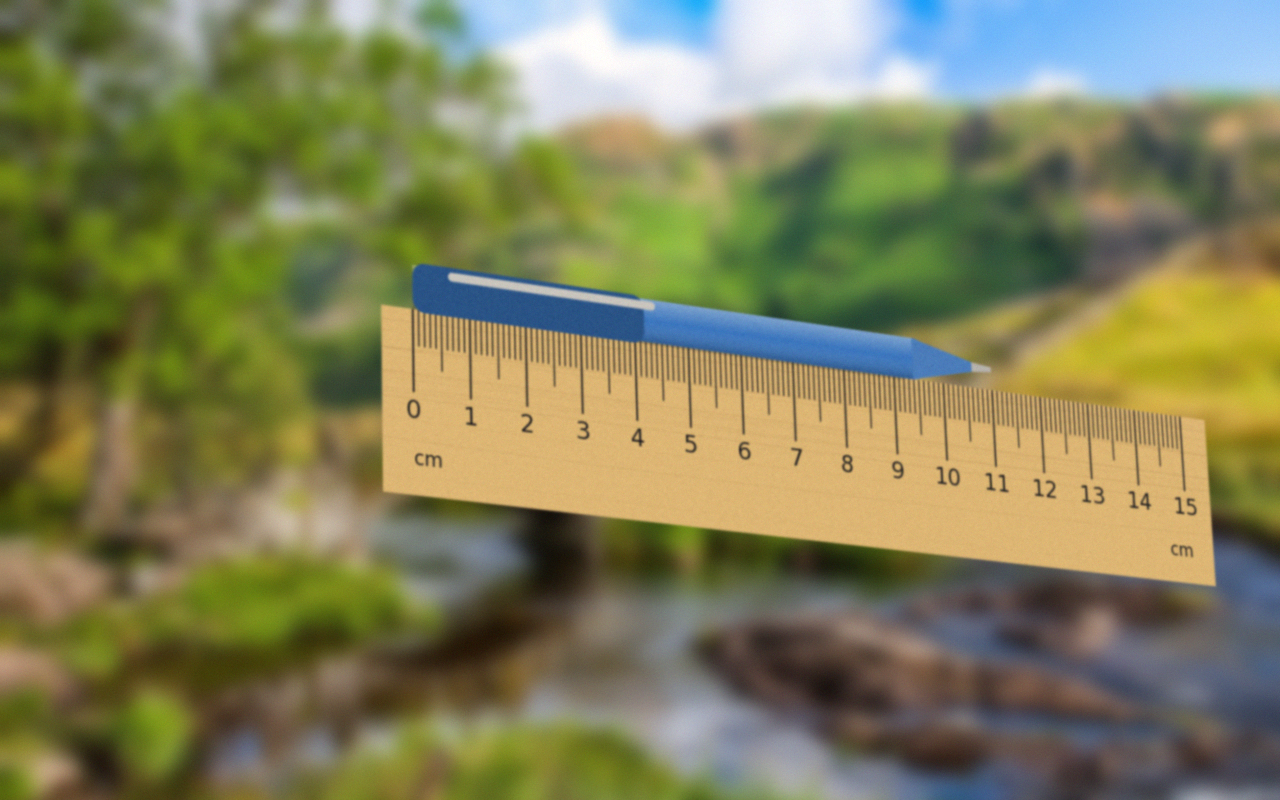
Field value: 11 cm
